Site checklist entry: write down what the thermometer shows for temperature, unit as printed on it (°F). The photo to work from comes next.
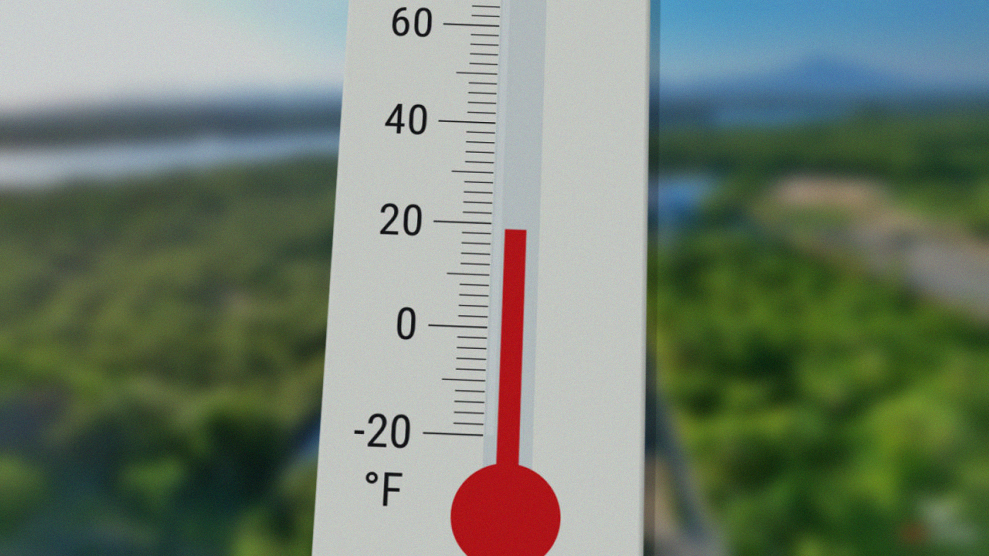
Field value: 19 °F
